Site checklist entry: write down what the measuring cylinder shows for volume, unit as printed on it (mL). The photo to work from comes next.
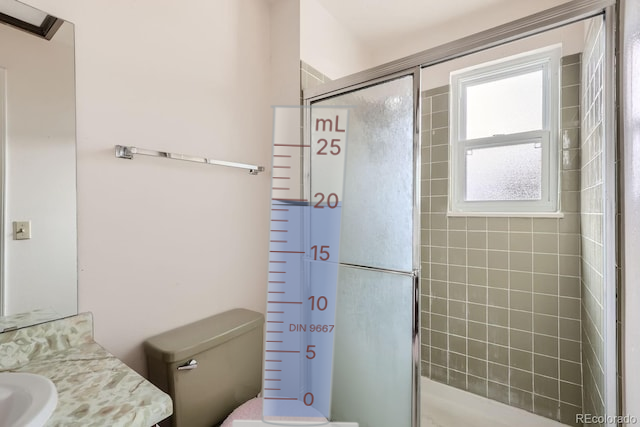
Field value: 19.5 mL
